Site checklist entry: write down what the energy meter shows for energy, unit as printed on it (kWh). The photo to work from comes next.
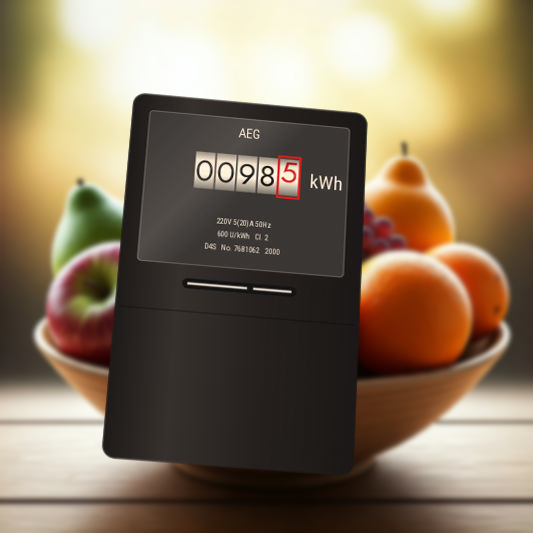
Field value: 98.5 kWh
